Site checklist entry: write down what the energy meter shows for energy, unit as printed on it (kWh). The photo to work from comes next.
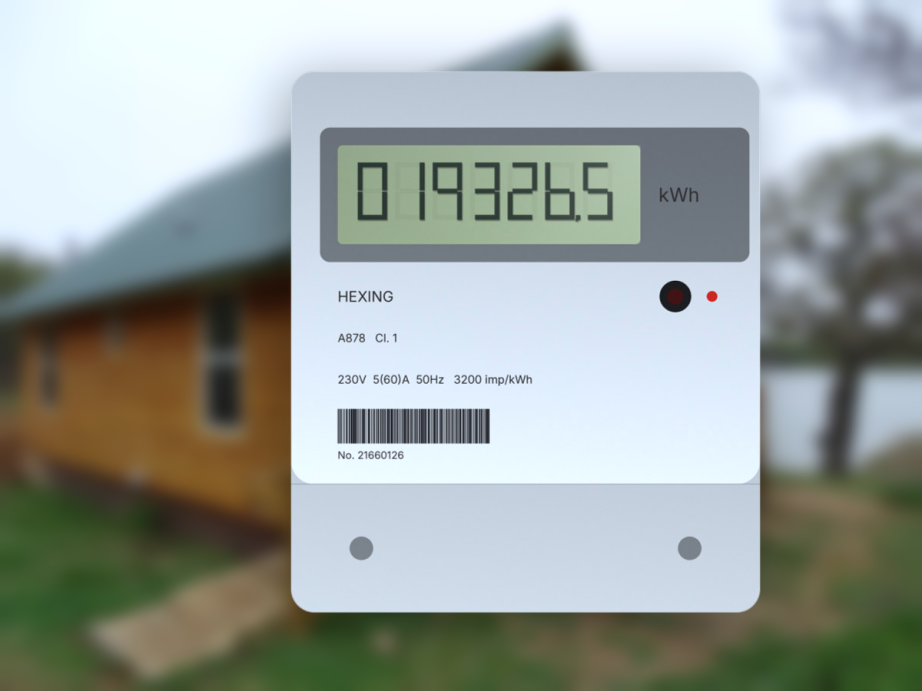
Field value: 19326.5 kWh
